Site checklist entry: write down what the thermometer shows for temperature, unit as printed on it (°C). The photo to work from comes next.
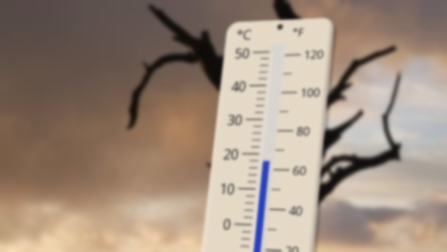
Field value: 18 °C
